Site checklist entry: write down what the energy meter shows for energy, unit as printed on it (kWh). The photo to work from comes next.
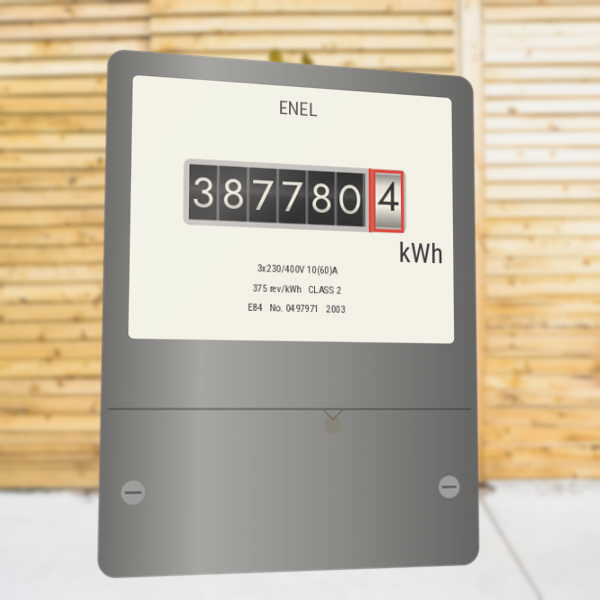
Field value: 387780.4 kWh
